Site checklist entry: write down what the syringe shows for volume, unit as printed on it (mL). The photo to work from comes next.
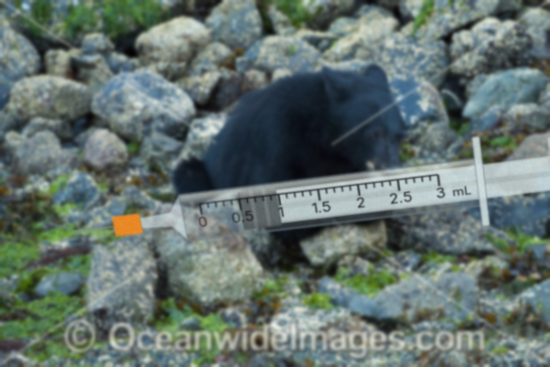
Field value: 0.5 mL
